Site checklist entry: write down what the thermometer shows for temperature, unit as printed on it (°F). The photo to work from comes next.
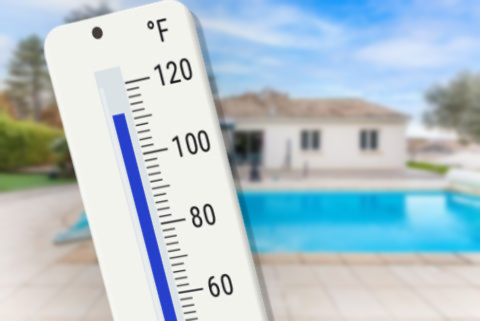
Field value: 112 °F
